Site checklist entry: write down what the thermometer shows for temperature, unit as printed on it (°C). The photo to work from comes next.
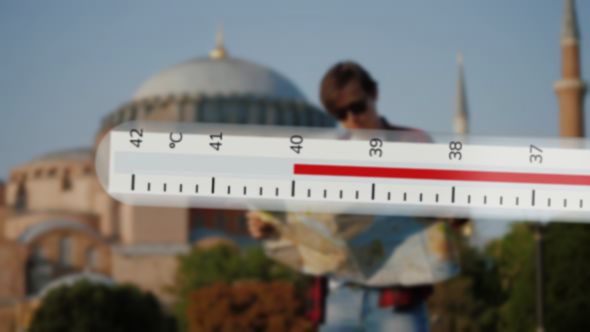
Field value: 40 °C
